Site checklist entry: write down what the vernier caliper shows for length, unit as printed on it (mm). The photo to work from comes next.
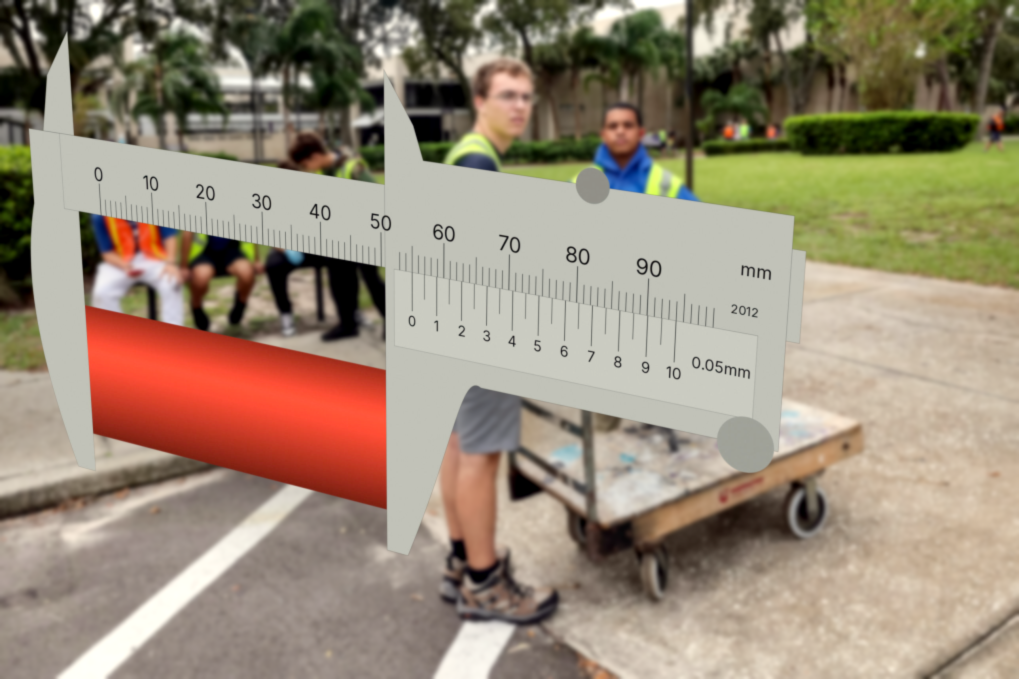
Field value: 55.0 mm
